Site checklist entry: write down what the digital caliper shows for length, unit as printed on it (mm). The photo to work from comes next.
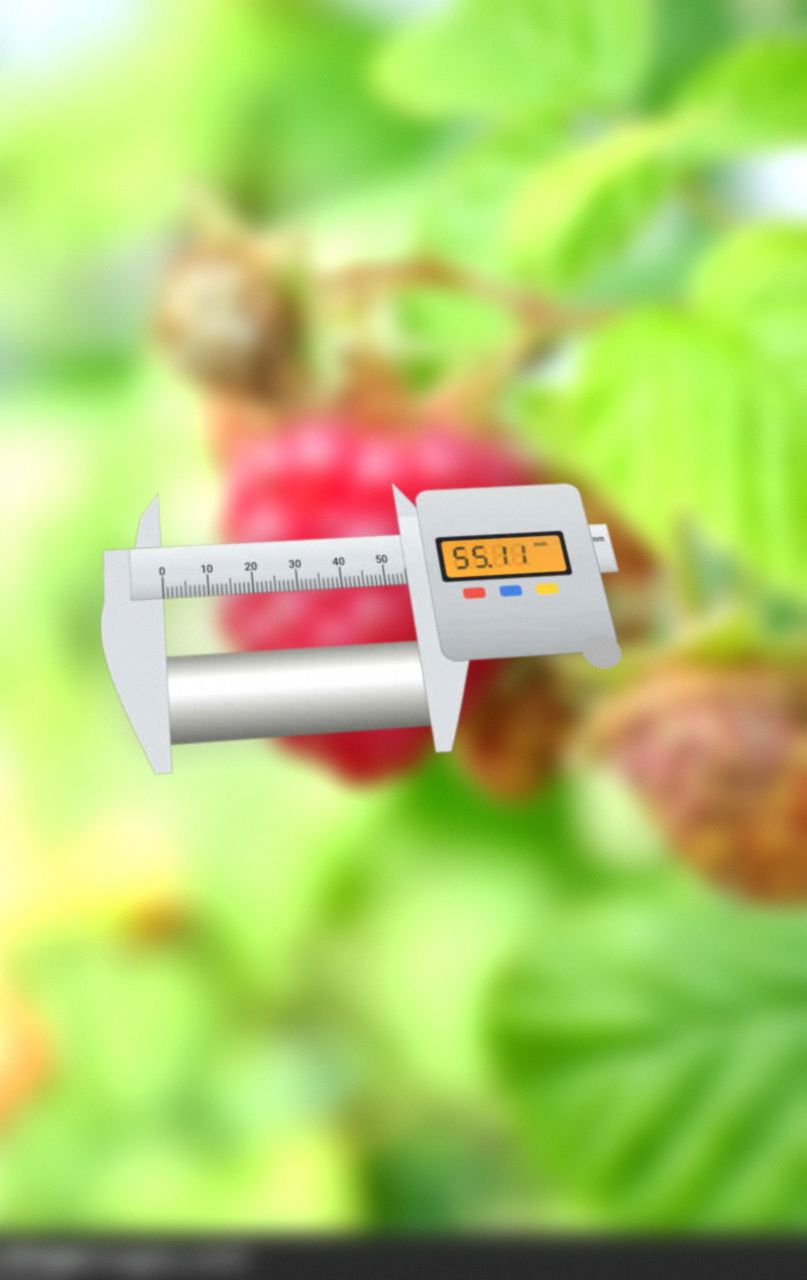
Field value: 55.11 mm
